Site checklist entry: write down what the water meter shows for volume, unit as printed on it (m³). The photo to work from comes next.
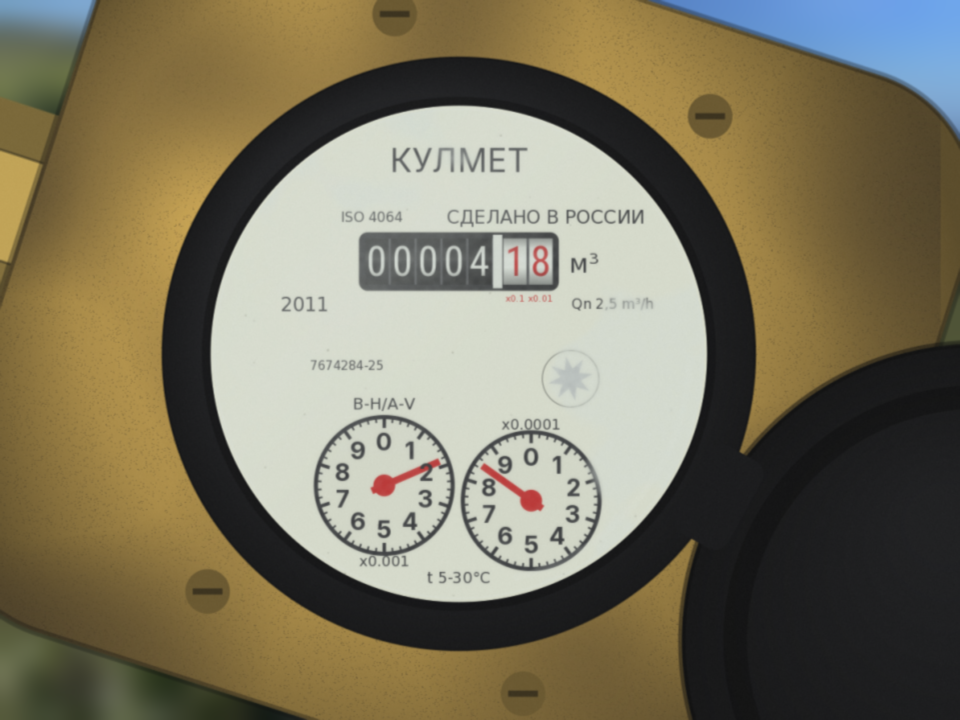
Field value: 4.1818 m³
